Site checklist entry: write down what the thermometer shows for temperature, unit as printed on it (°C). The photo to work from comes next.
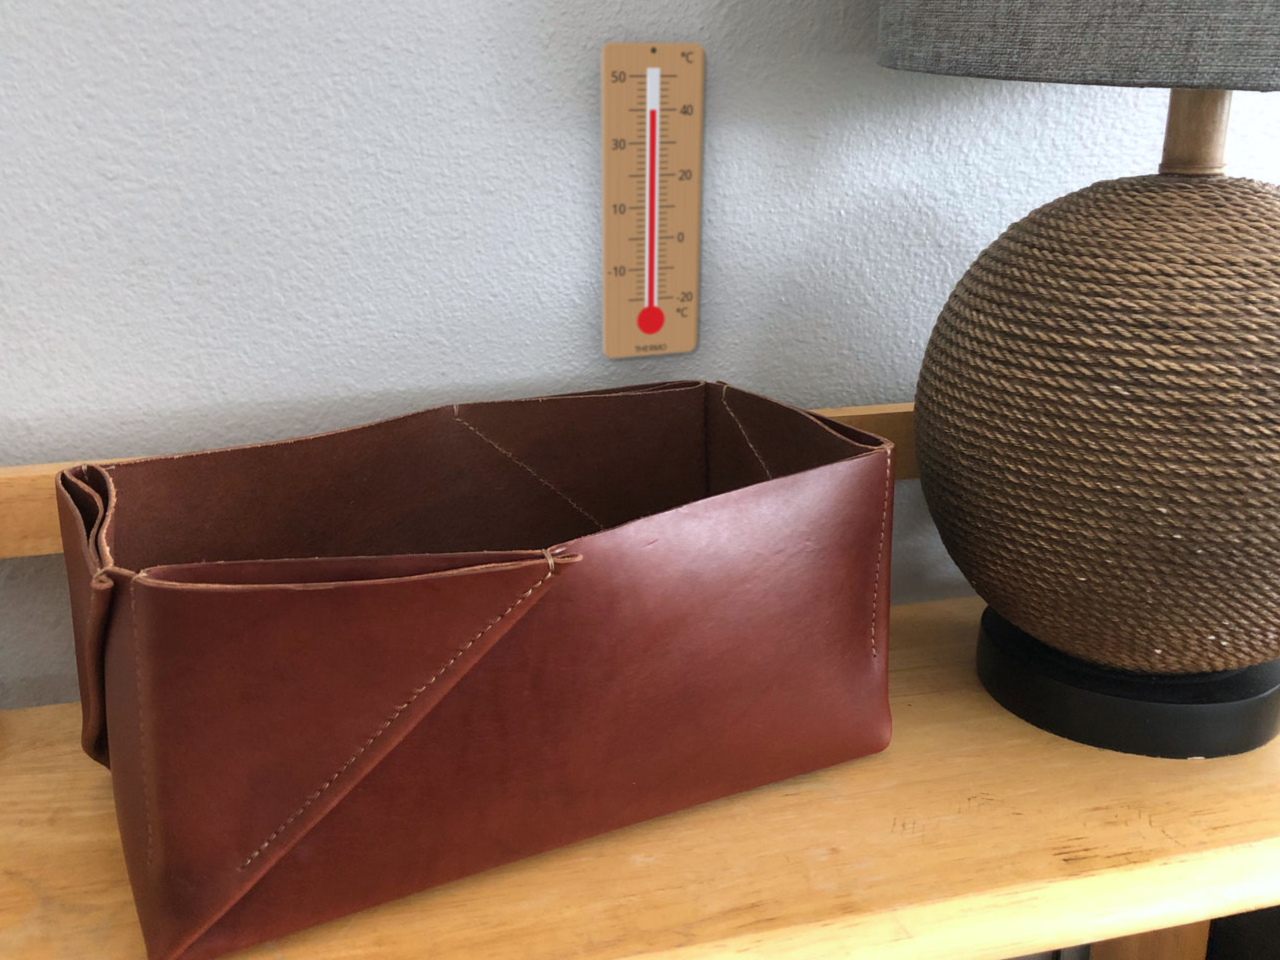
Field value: 40 °C
